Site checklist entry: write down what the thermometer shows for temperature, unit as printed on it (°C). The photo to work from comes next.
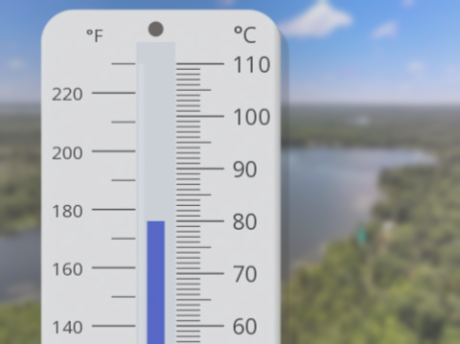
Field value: 80 °C
